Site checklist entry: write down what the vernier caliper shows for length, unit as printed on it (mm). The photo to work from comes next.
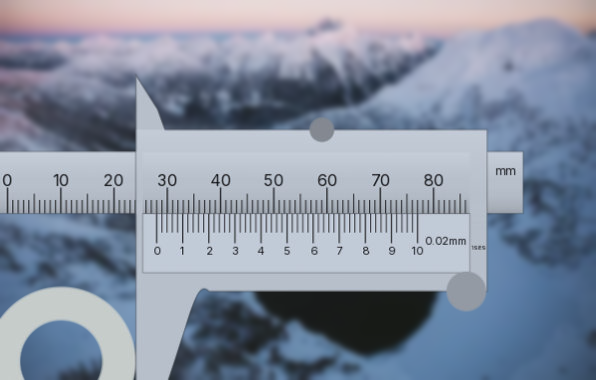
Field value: 28.0 mm
